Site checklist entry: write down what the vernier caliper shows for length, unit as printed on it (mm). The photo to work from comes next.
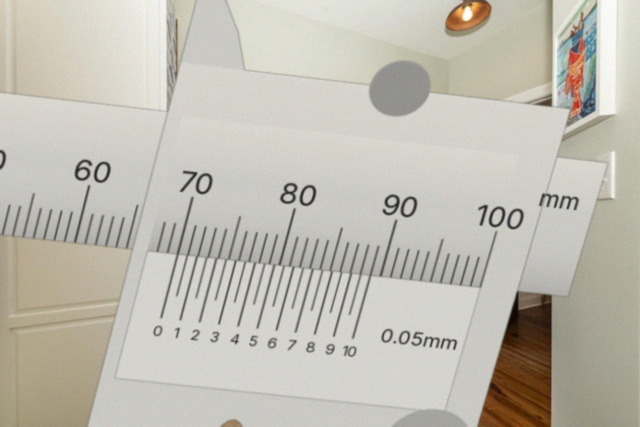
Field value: 70.0 mm
